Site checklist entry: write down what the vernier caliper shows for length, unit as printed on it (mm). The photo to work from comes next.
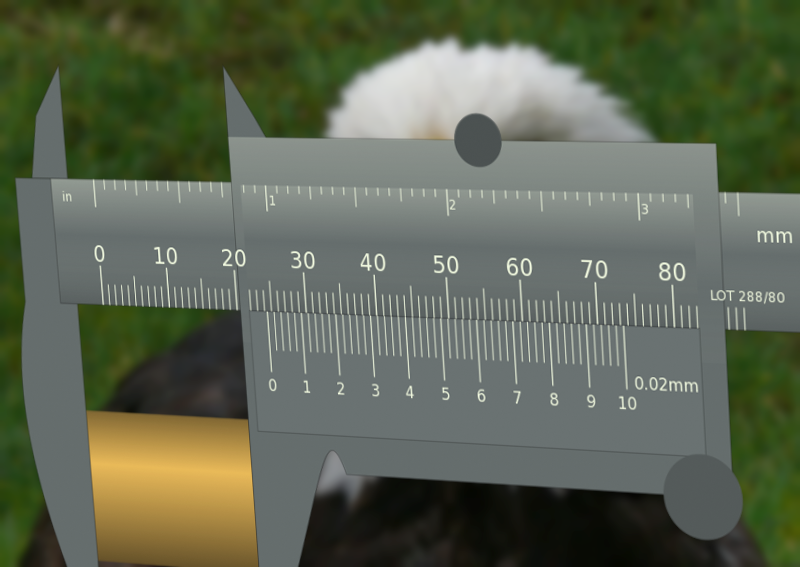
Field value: 24.4 mm
